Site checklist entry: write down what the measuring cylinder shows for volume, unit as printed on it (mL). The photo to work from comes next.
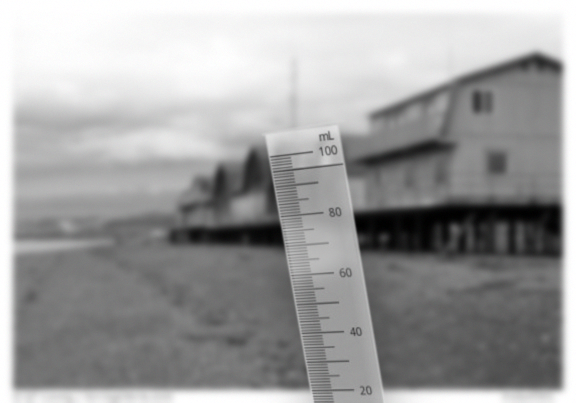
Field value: 95 mL
